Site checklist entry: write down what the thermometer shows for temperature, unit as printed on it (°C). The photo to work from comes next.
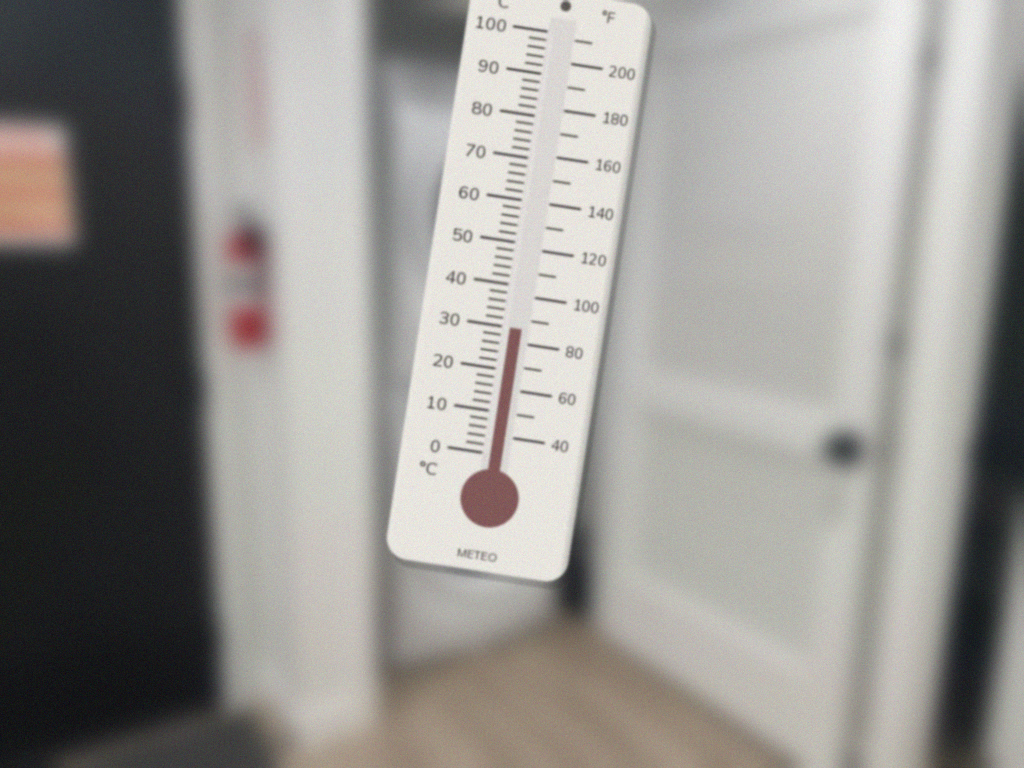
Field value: 30 °C
